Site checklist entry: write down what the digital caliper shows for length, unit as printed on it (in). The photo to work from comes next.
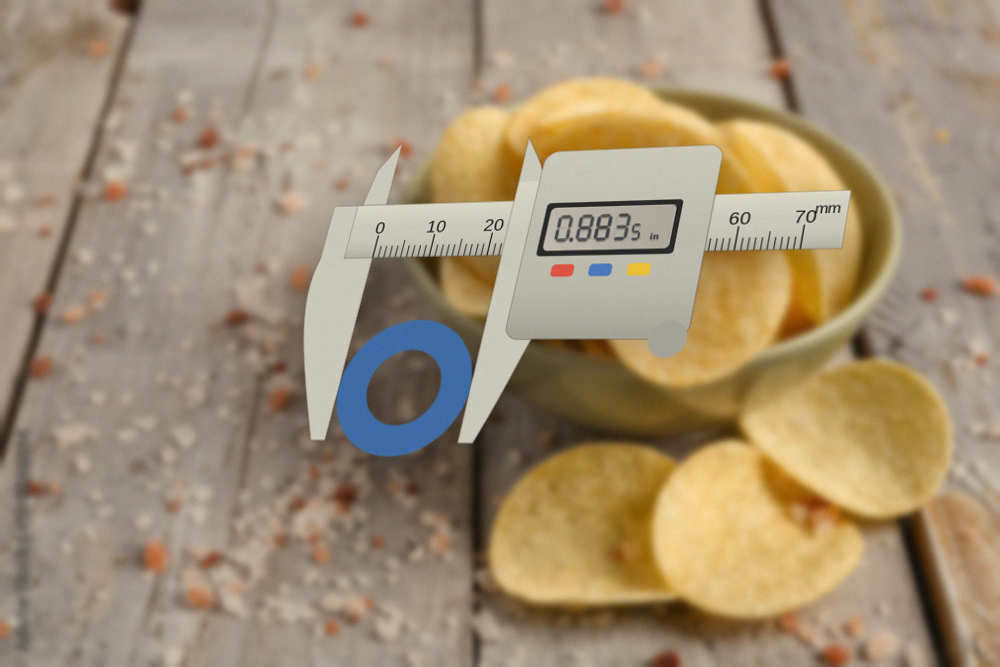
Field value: 0.8835 in
